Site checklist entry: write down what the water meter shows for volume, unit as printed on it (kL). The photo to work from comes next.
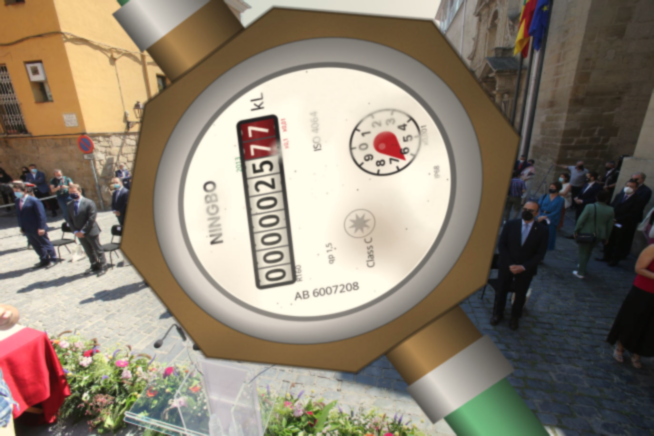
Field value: 25.776 kL
